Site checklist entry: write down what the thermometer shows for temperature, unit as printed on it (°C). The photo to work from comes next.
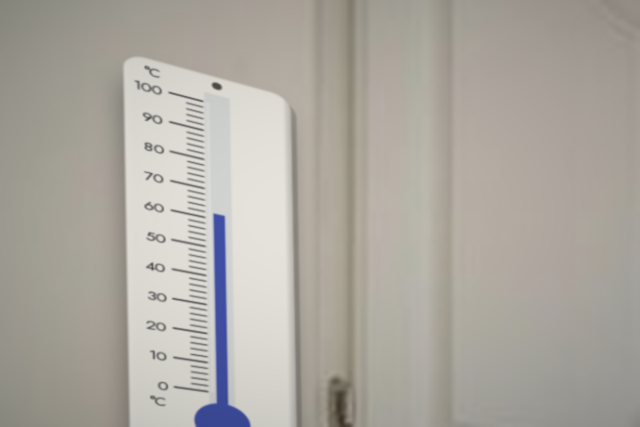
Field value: 62 °C
